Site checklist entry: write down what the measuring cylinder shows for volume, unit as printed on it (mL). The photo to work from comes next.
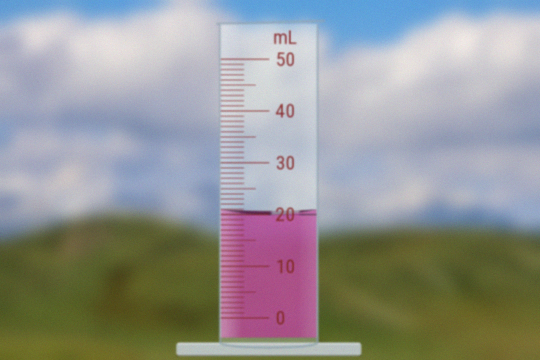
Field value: 20 mL
